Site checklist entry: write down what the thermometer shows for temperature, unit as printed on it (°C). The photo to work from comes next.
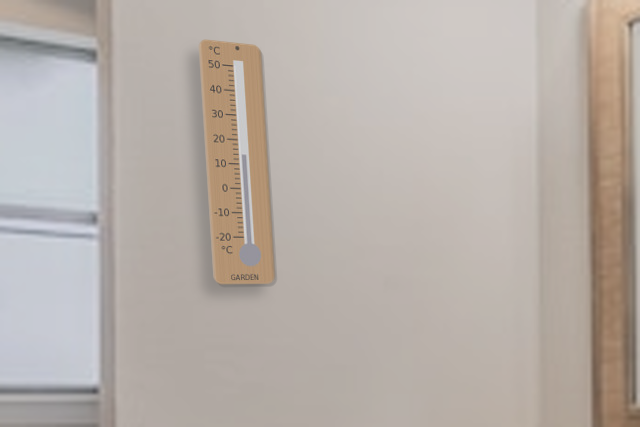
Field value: 14 °C
